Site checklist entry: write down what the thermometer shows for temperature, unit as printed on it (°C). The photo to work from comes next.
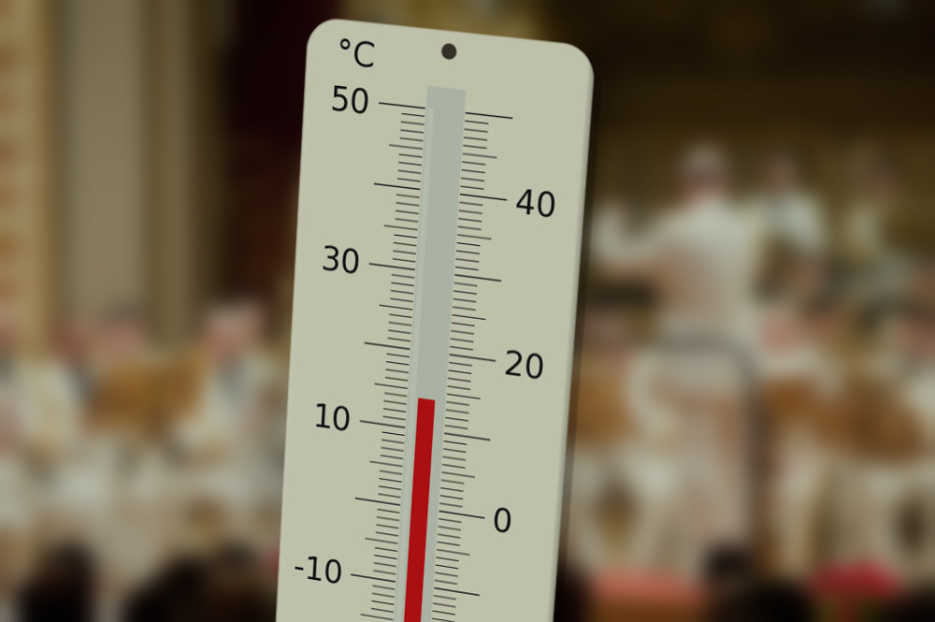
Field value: 14 °C
